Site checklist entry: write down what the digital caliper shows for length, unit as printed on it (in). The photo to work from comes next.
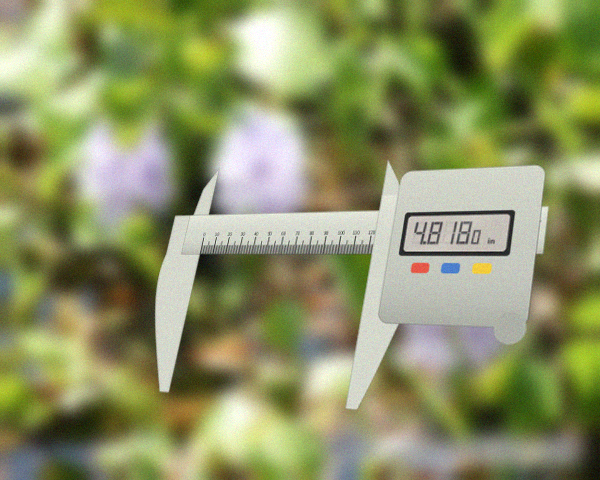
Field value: 4.8180 in
